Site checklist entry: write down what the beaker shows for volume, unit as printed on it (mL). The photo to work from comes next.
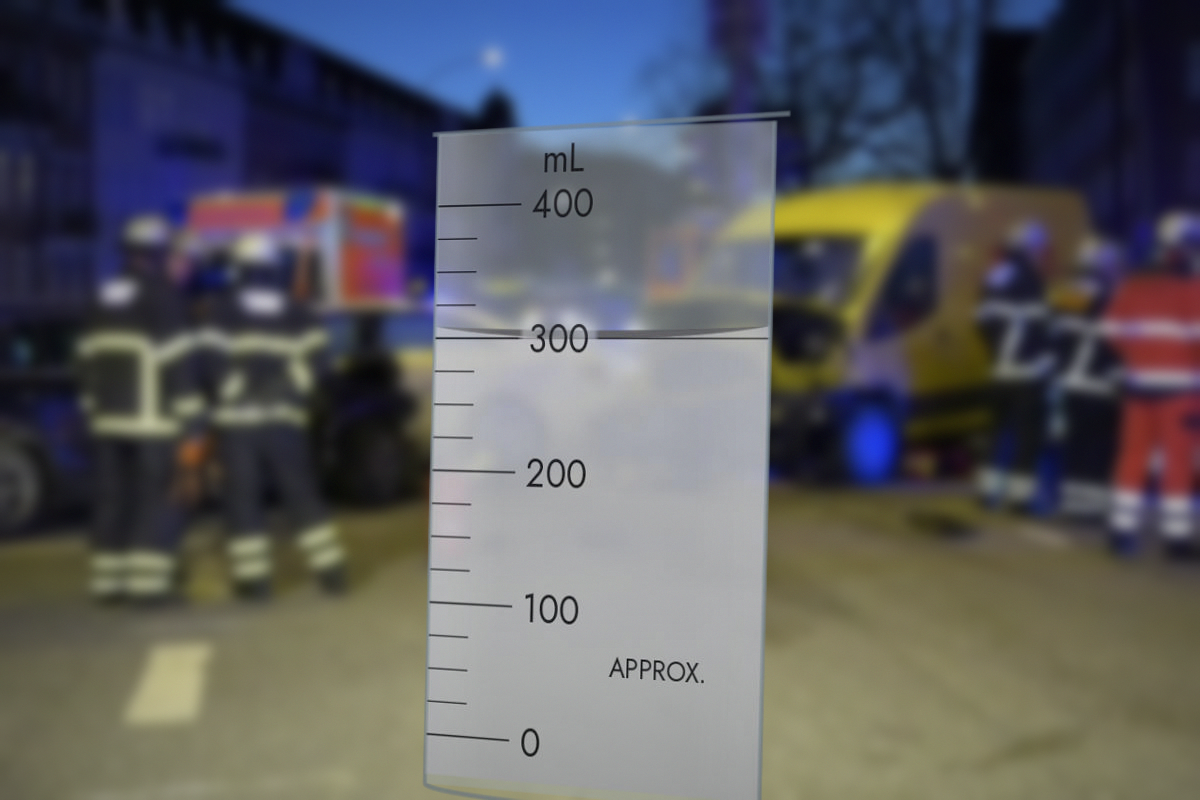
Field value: 300 mL
